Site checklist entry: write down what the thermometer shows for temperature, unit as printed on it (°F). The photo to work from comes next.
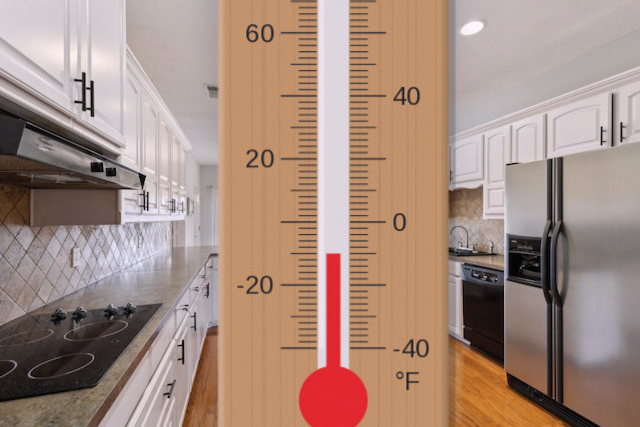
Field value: -10 °F
